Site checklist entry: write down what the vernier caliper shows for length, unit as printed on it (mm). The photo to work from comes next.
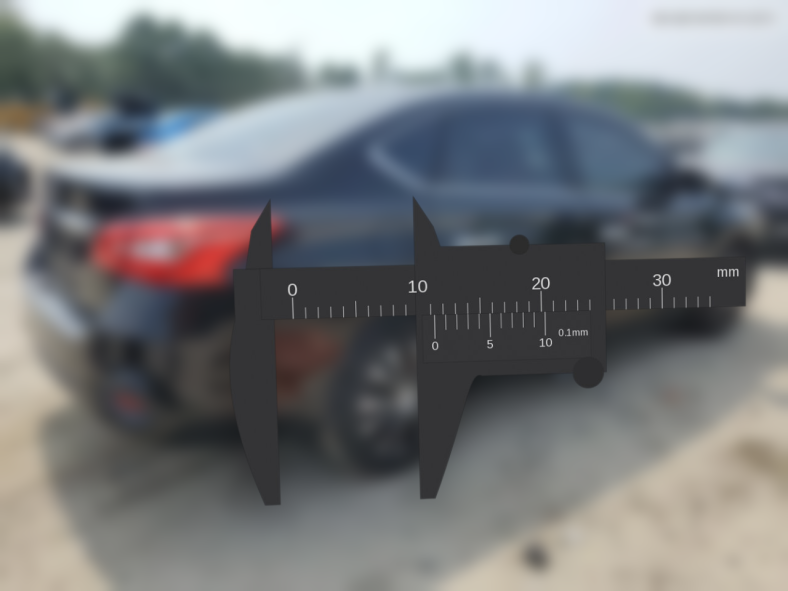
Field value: 11.3 mm
